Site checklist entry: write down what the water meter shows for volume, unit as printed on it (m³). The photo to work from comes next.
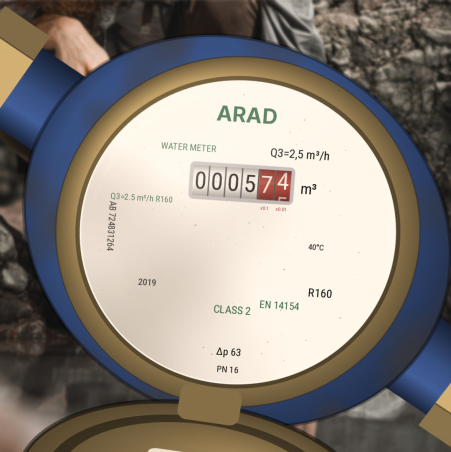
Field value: 5.74 m³
